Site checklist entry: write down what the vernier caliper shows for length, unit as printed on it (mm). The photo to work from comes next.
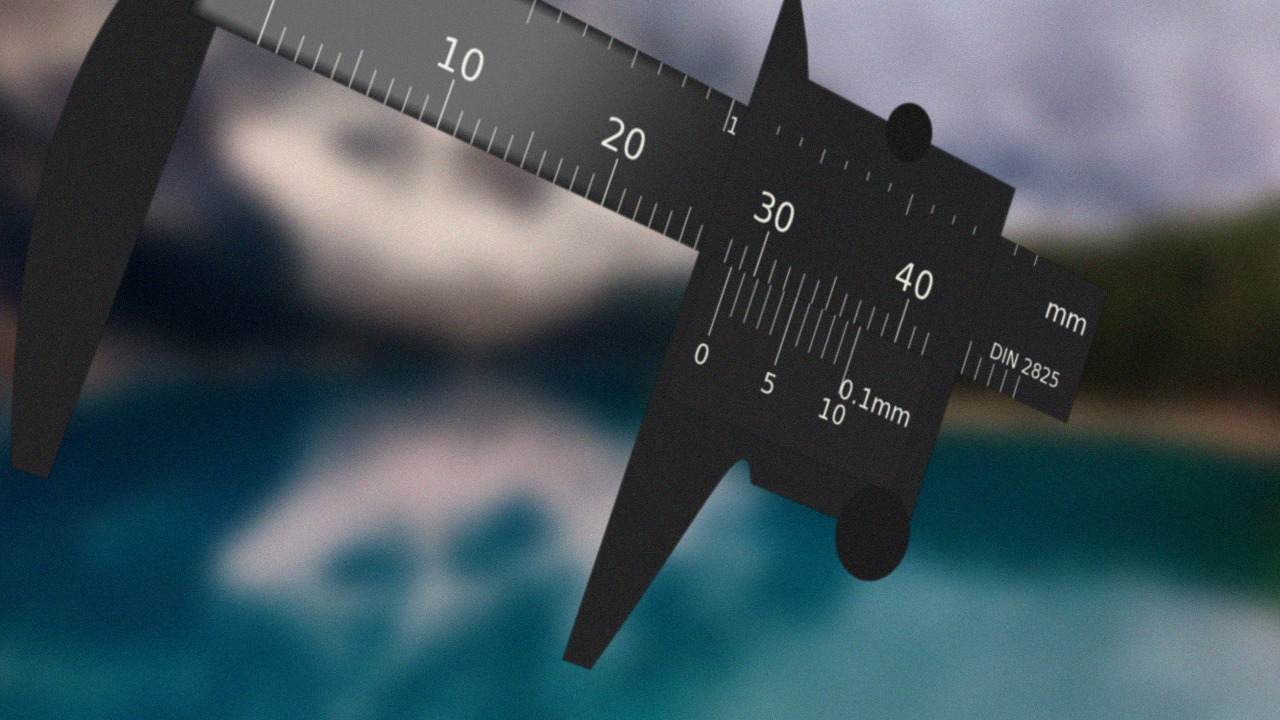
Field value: 28.5 mm
